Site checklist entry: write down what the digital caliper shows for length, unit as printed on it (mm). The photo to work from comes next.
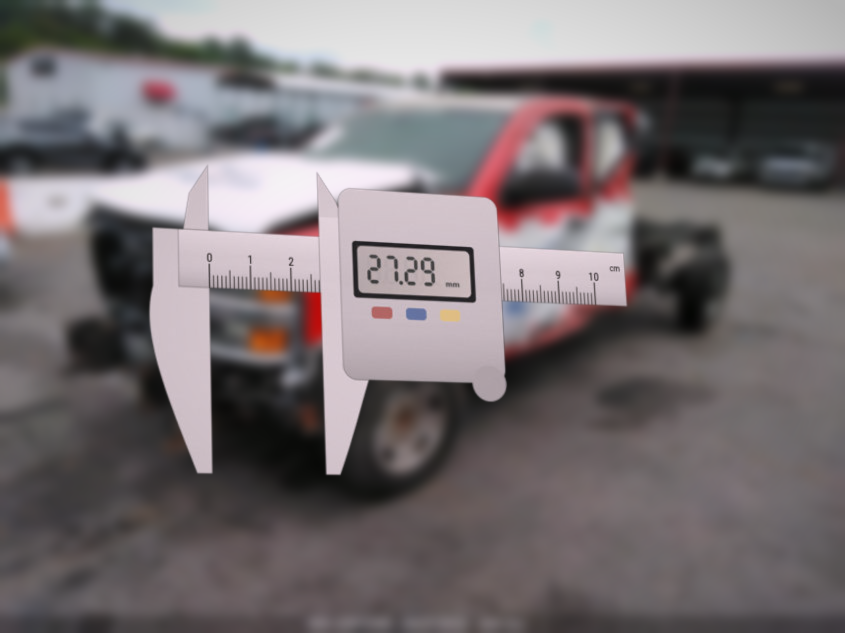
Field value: 27.29 mm
